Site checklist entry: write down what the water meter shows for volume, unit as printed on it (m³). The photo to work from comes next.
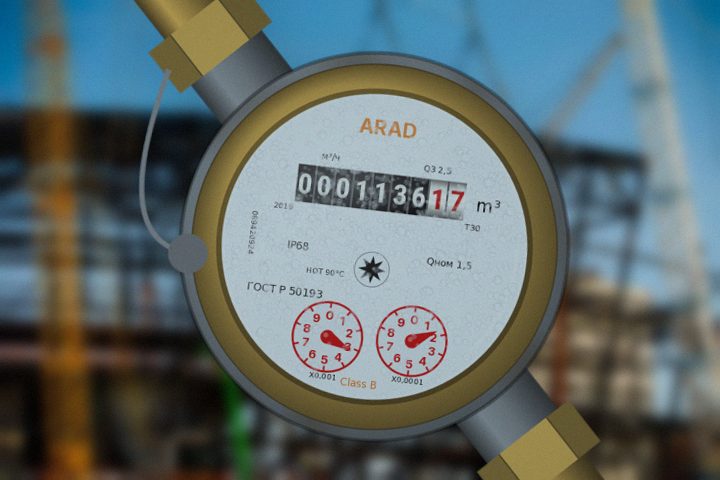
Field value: 1136.1731 m³
